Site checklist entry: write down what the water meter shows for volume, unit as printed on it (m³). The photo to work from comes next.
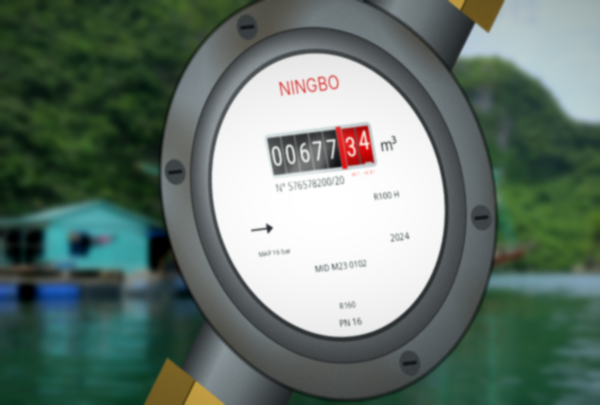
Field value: 677.34 m³
